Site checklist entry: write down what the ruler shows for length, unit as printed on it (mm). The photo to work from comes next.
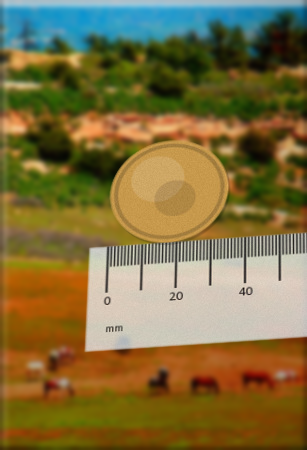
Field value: 35 mm
